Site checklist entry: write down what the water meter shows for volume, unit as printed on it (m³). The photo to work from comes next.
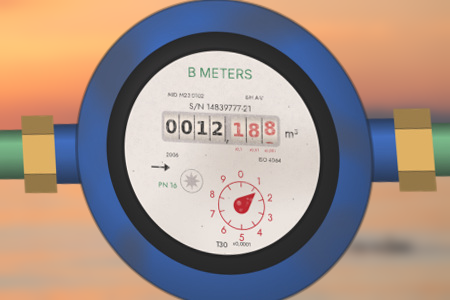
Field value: 12.1881 m³
